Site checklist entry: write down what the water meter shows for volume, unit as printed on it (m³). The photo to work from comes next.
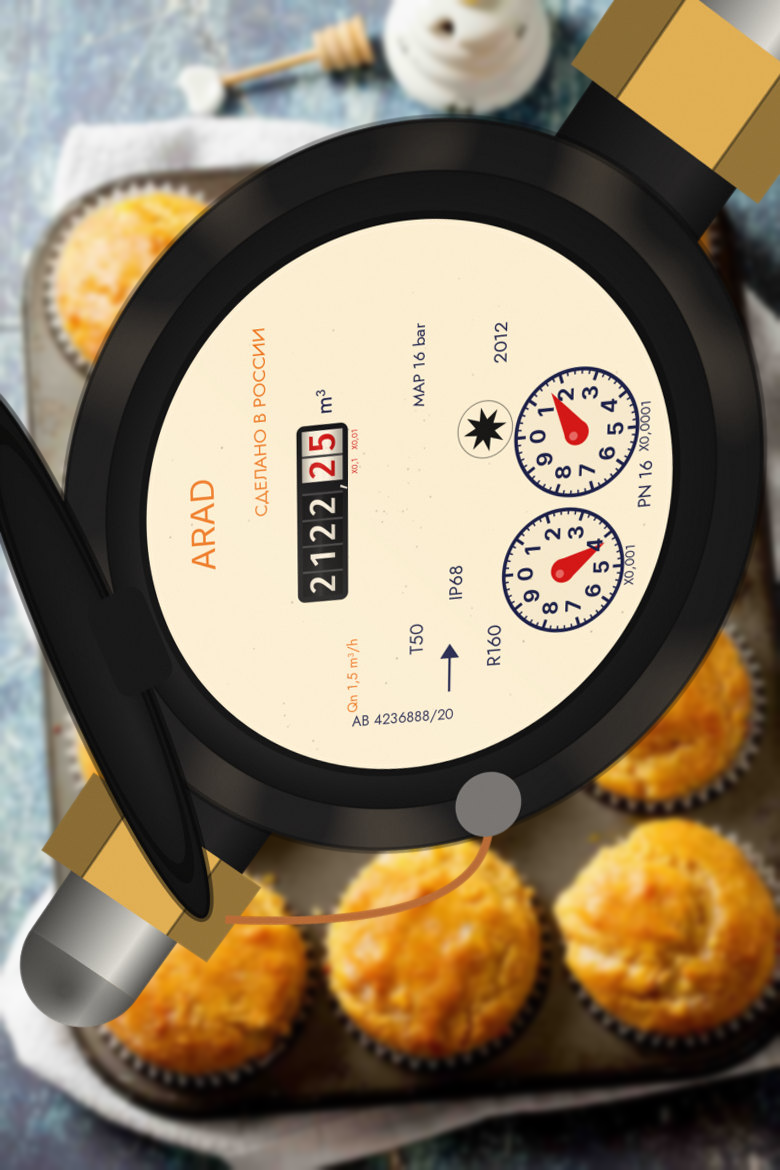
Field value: 2122.2541 m³
